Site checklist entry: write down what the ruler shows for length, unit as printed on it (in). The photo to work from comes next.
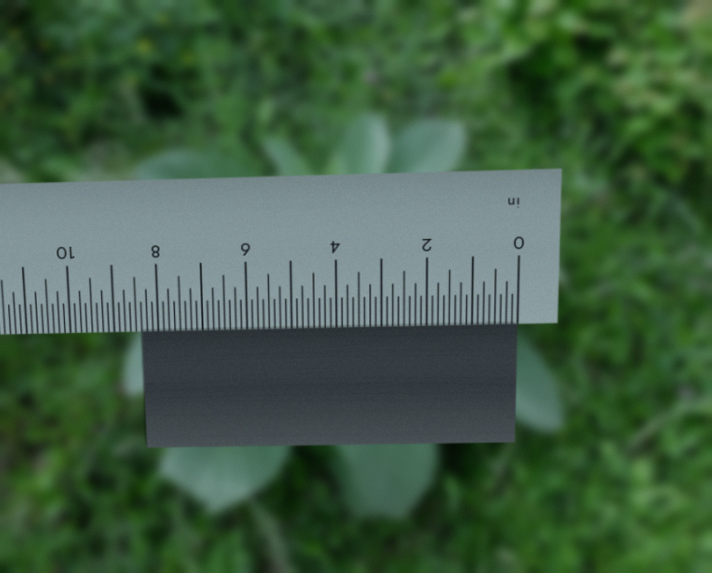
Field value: 8.375 in
